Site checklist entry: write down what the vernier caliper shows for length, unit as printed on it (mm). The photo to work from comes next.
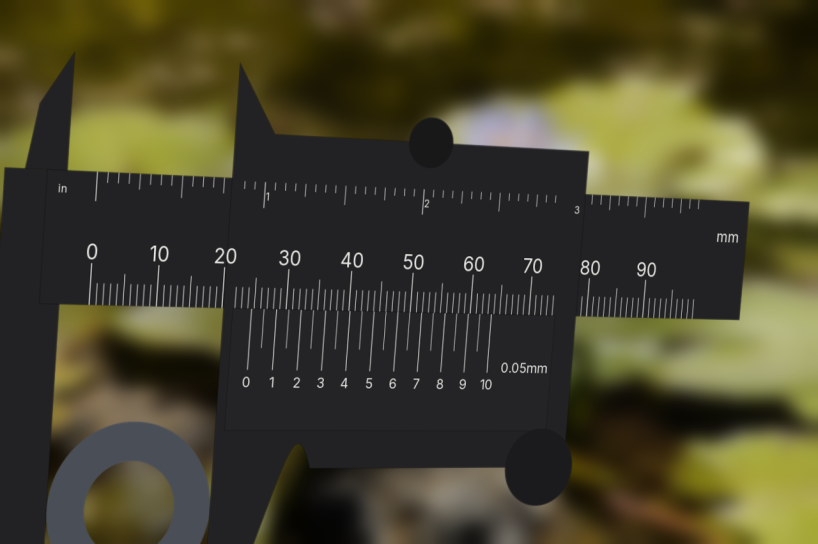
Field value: 24.6 mm
